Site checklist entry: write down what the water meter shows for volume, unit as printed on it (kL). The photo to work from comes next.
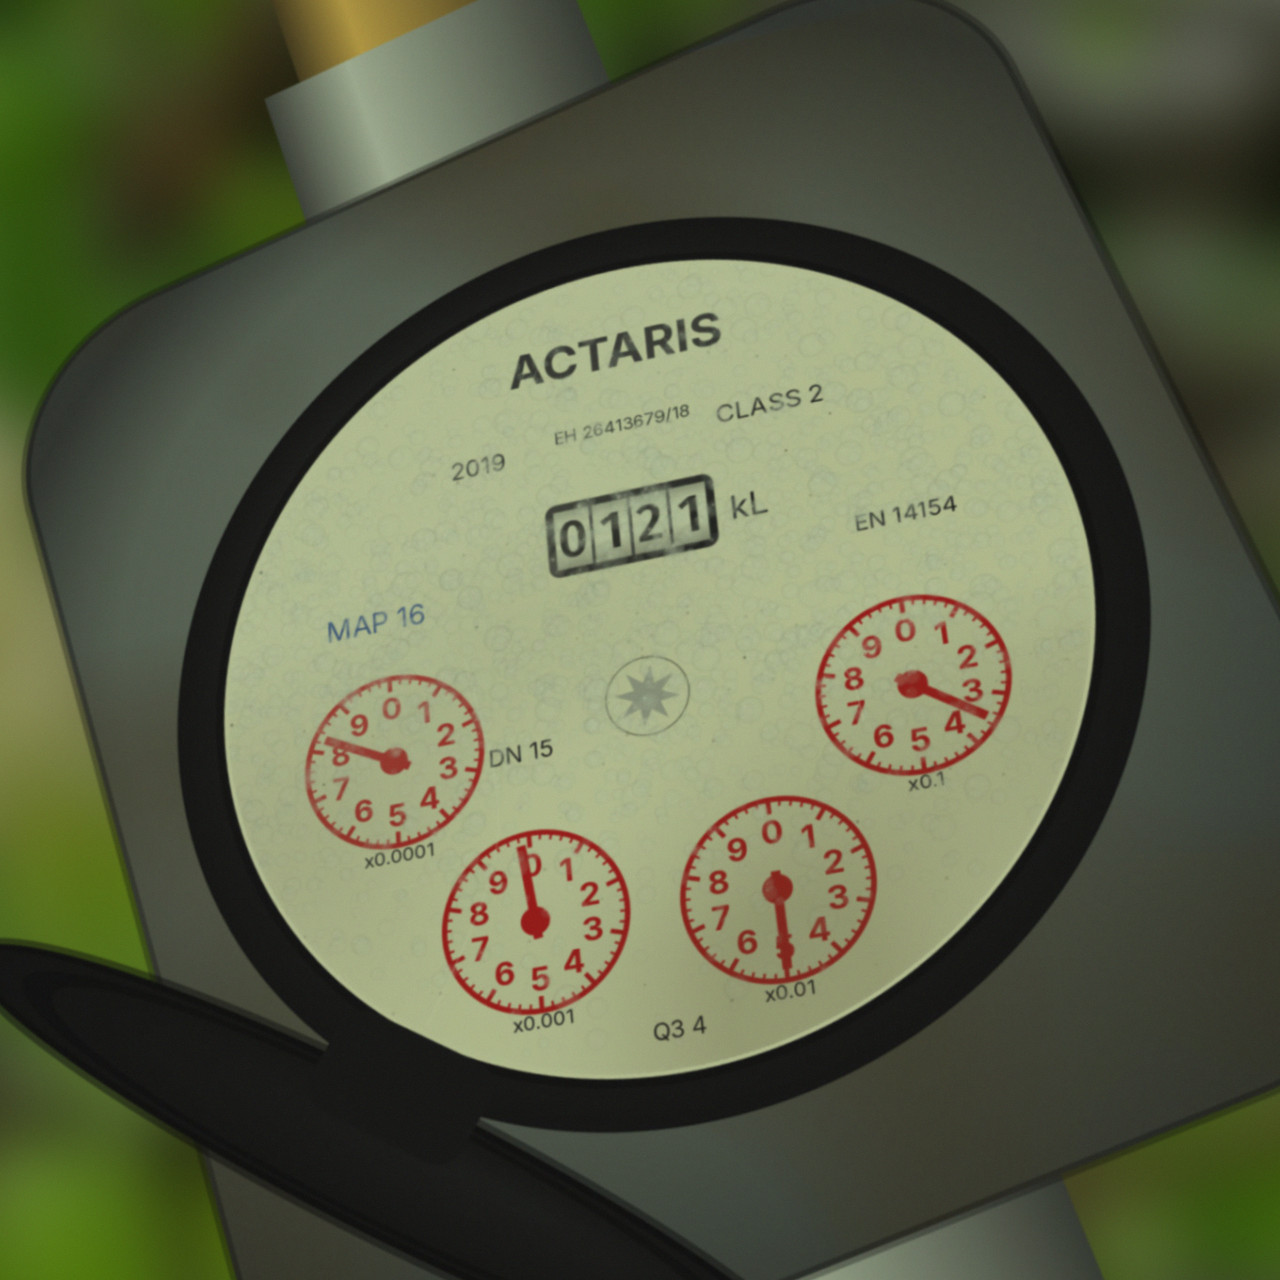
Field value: 121.3498 kL
